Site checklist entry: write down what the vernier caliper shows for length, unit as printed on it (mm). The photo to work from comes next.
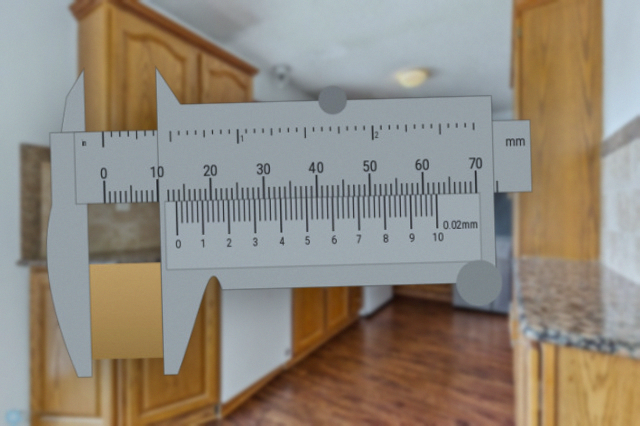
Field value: 13.5 mm
